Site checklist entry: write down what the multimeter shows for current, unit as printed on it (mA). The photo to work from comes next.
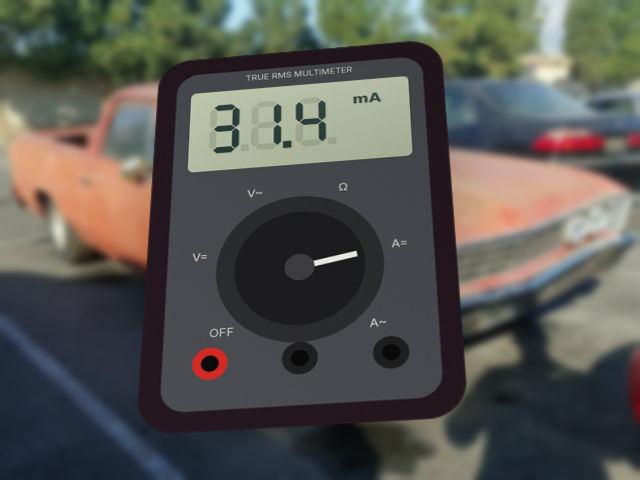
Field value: 31.4 mA
